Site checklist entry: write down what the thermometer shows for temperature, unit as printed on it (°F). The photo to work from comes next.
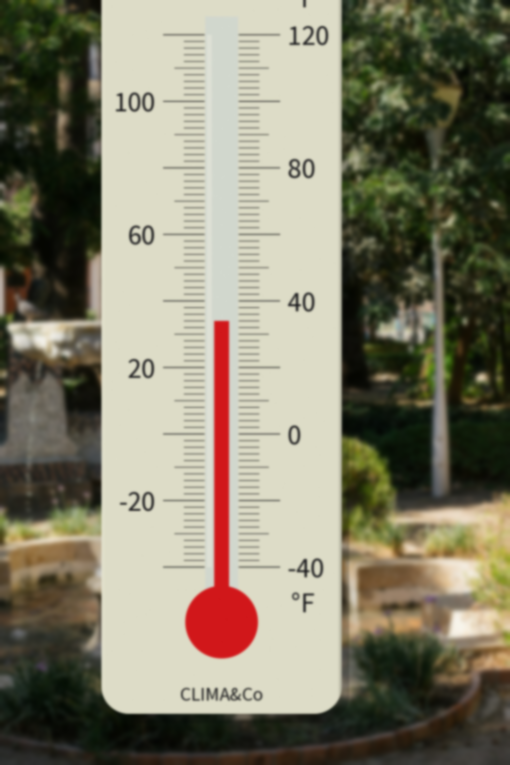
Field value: 34 °F
